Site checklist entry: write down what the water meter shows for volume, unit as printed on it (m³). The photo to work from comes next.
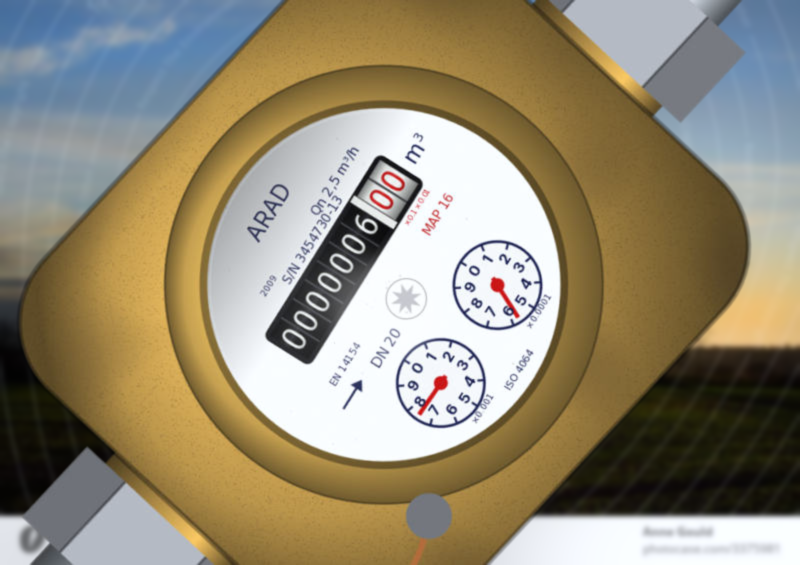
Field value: 6.0075 m³
